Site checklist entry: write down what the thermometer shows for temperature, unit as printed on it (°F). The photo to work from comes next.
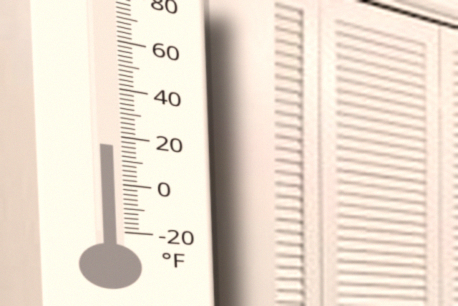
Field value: 16 °F
